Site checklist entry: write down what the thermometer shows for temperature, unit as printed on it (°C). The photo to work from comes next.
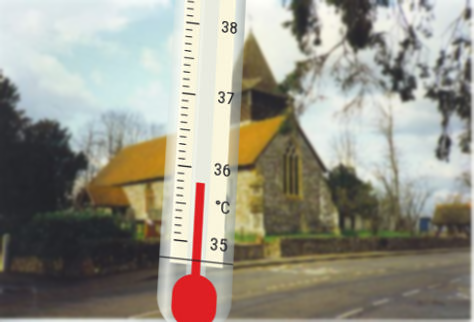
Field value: 35.8 °C
